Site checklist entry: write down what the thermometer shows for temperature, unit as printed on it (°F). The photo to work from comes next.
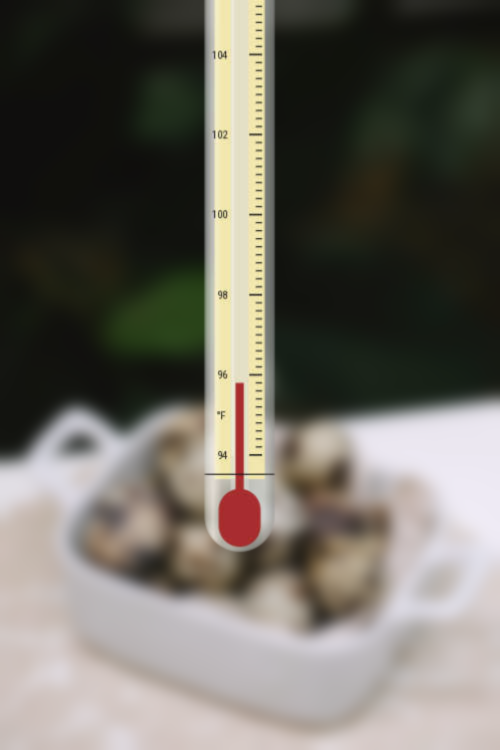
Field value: 95.8 °F
